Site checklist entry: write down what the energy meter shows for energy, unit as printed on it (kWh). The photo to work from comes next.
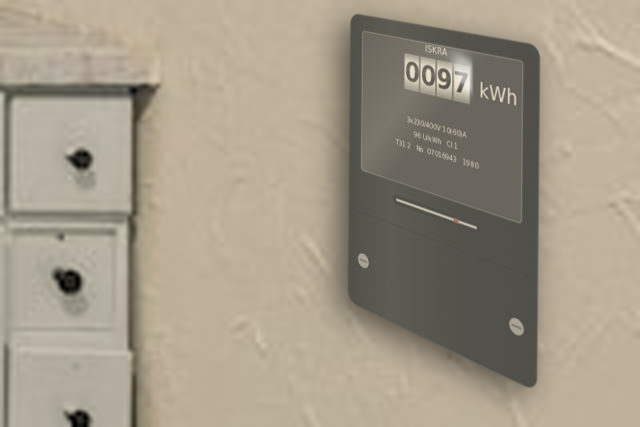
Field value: 97 kWh
